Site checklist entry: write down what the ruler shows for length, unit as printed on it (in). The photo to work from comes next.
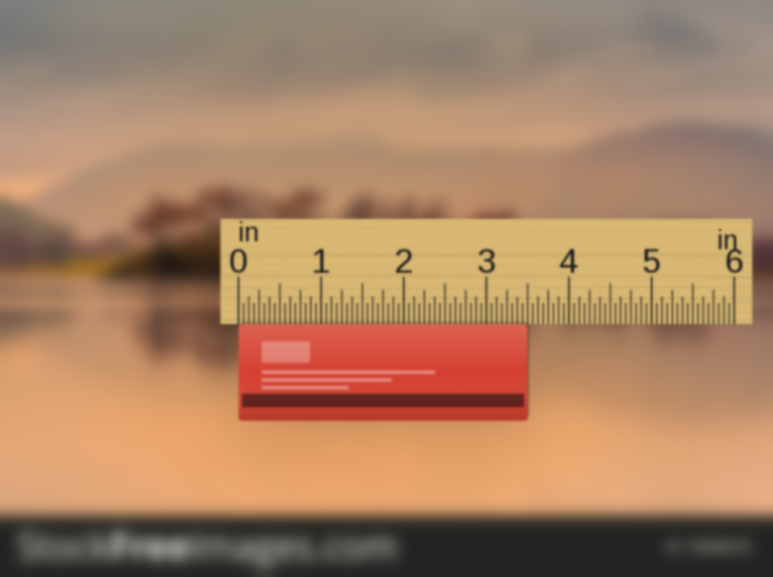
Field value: 3.5 in
